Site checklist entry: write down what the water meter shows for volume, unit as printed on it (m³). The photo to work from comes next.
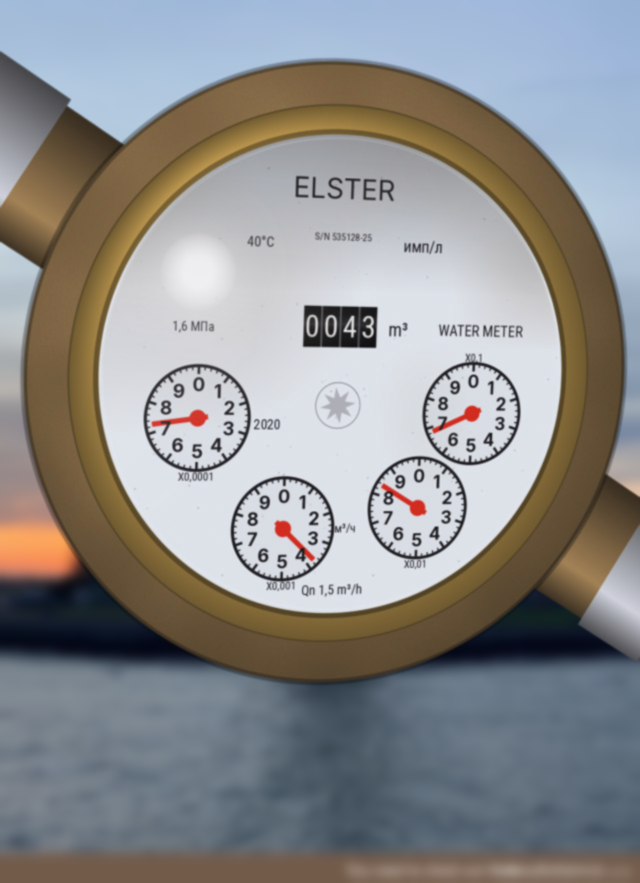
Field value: 43.6837 m³
